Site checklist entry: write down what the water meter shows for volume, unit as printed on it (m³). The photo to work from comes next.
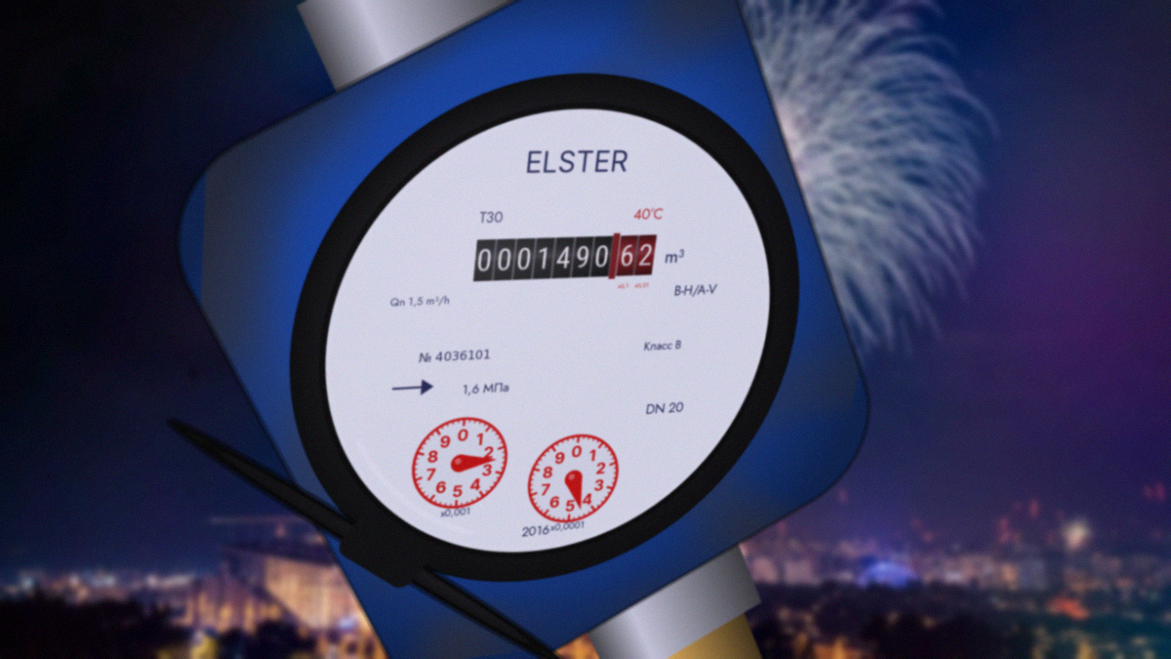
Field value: 1490.6224 m³
